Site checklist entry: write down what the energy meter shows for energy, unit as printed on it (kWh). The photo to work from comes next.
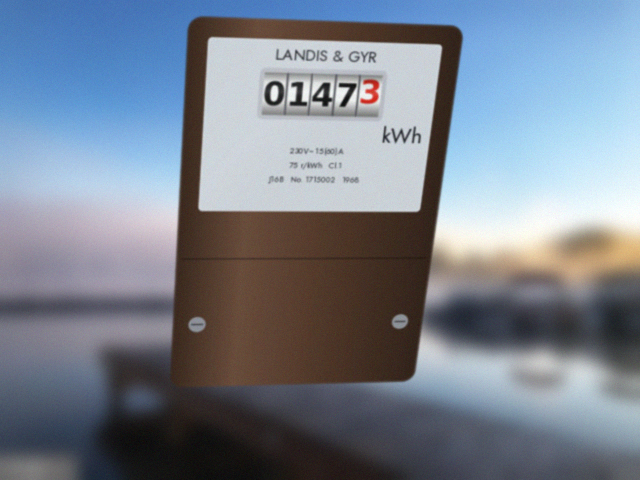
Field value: 147.3 kWh
